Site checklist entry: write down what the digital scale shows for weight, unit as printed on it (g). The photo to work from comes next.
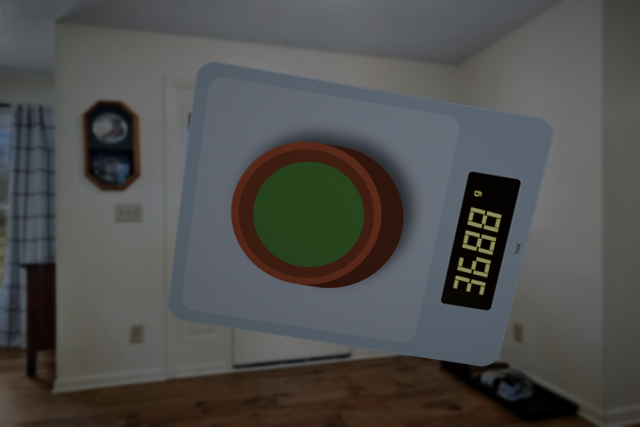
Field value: 3688 g
